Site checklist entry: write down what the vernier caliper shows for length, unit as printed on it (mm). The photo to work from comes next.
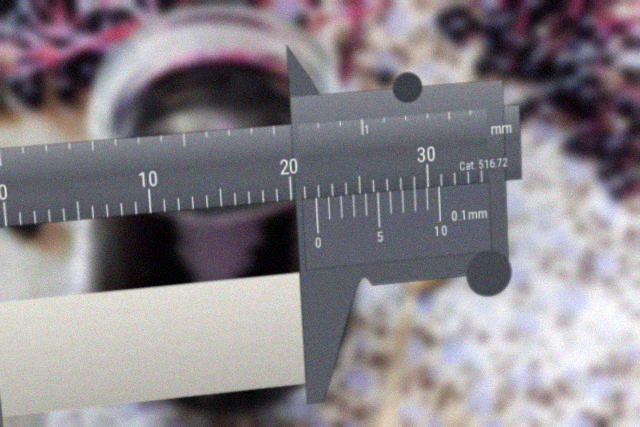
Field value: 21.8 mm
